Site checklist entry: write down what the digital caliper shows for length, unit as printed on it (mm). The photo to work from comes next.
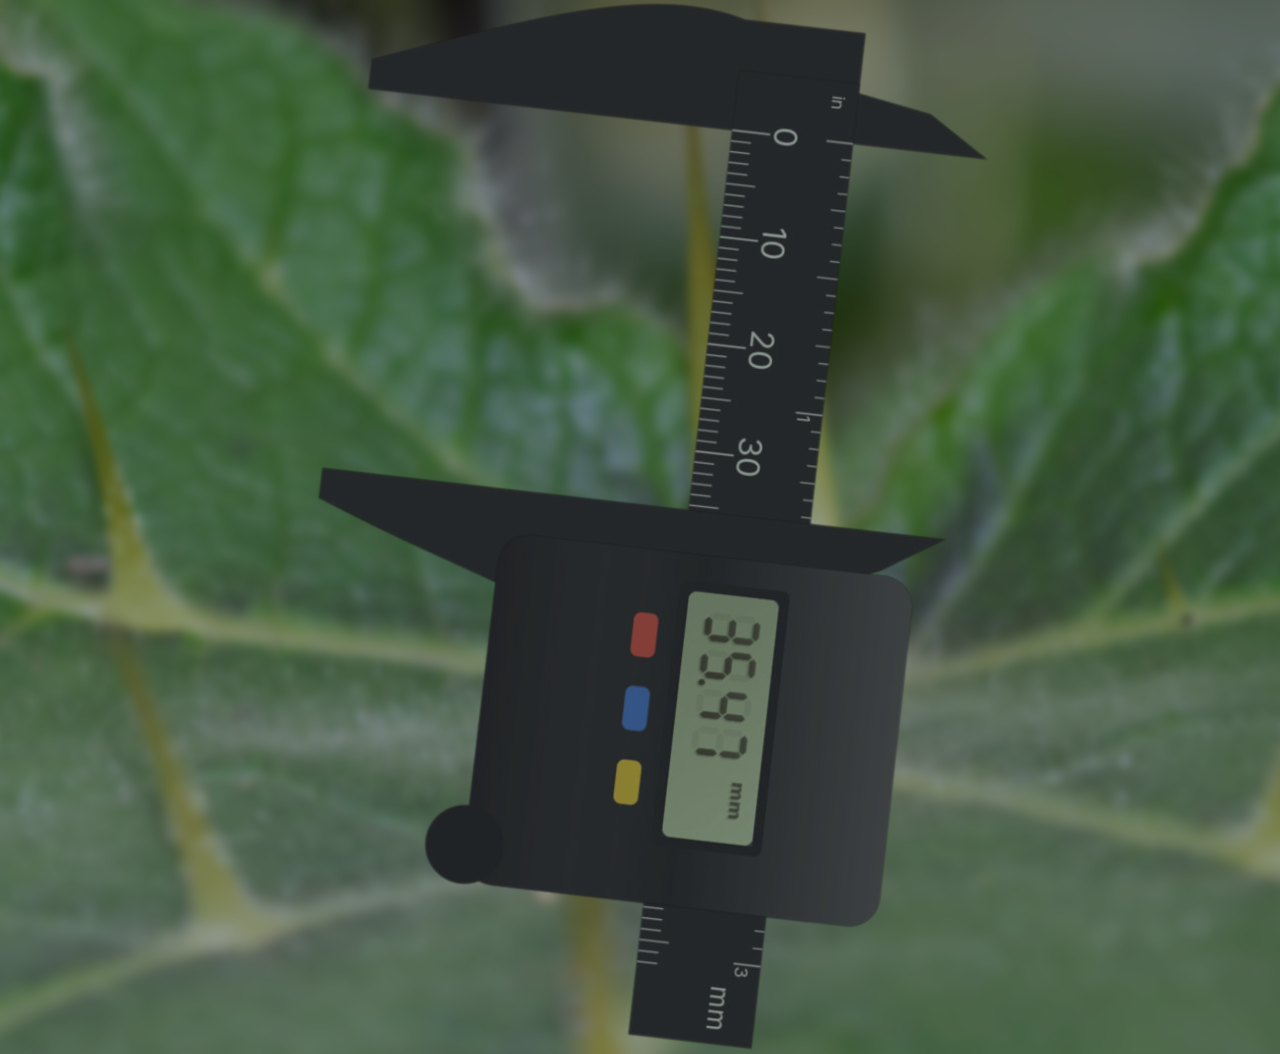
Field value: 35.47 mm
